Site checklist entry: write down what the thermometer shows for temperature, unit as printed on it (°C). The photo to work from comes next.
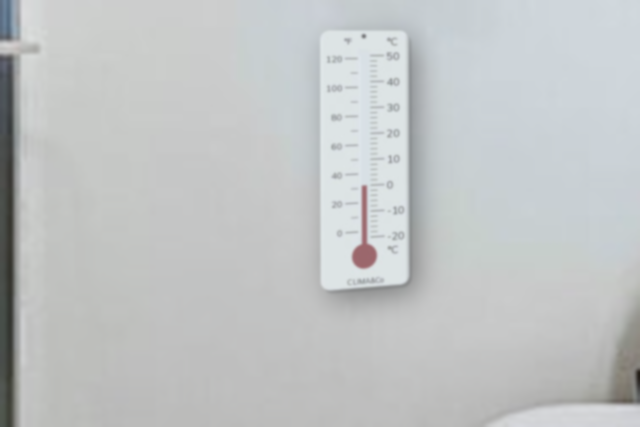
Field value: 0 °C
